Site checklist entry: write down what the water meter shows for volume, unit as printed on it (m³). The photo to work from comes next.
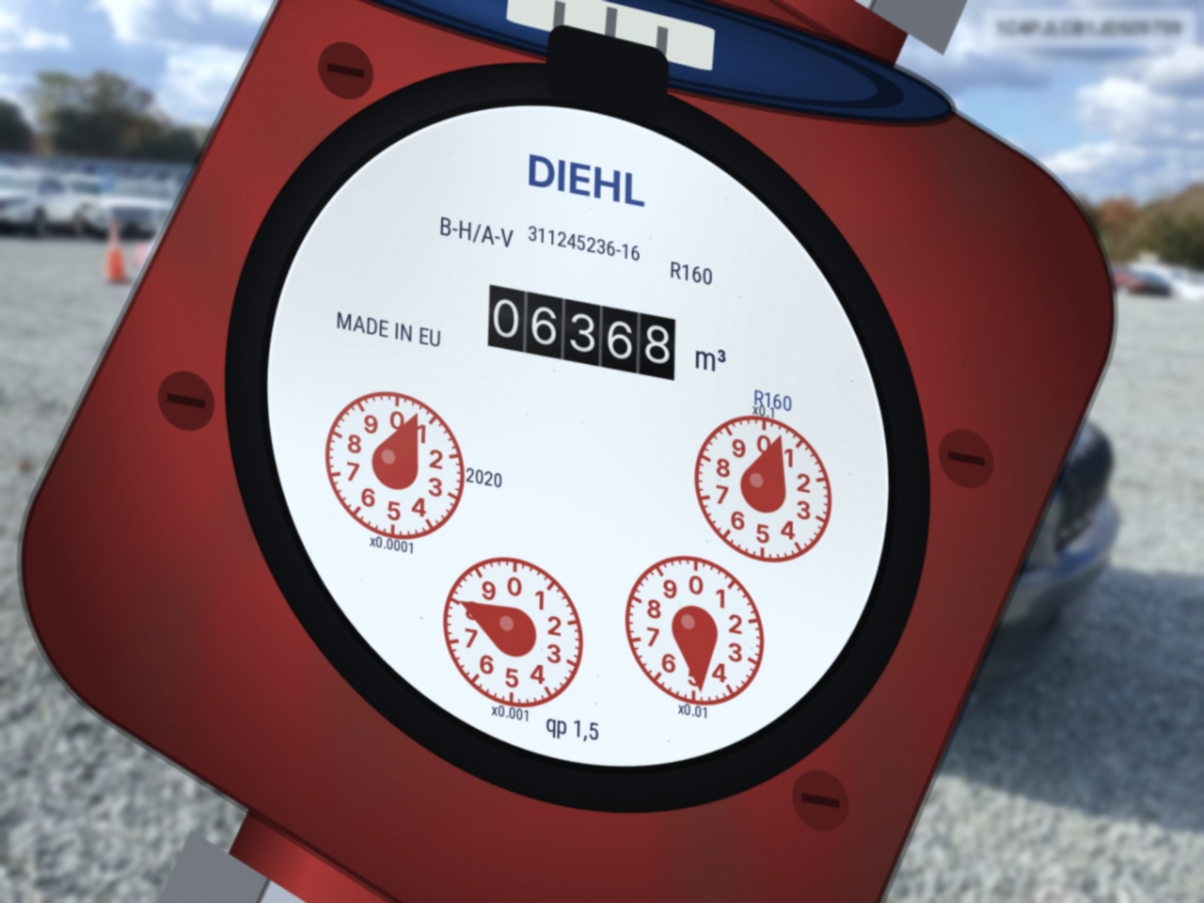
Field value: 6368.0480 m³
